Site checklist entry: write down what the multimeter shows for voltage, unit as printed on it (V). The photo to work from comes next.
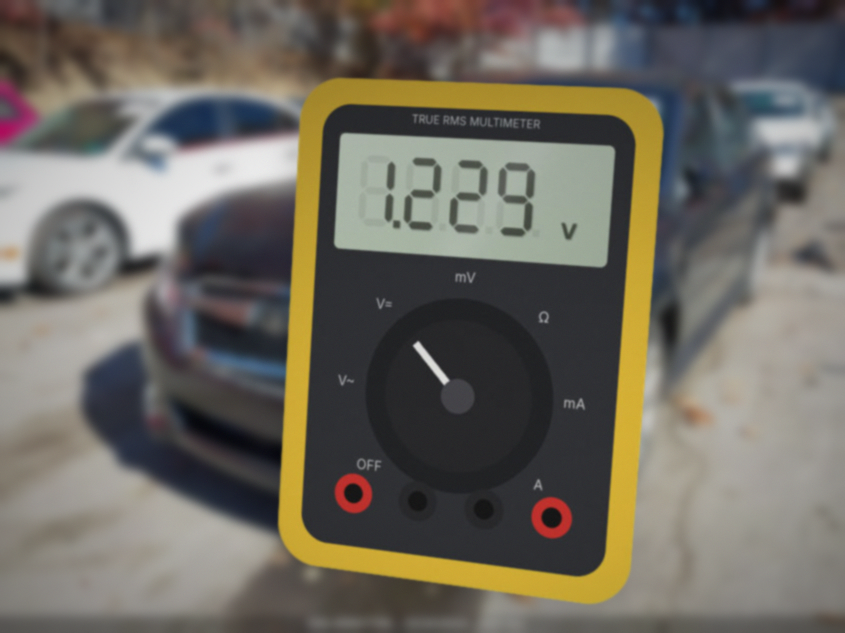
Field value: 1.229 V
